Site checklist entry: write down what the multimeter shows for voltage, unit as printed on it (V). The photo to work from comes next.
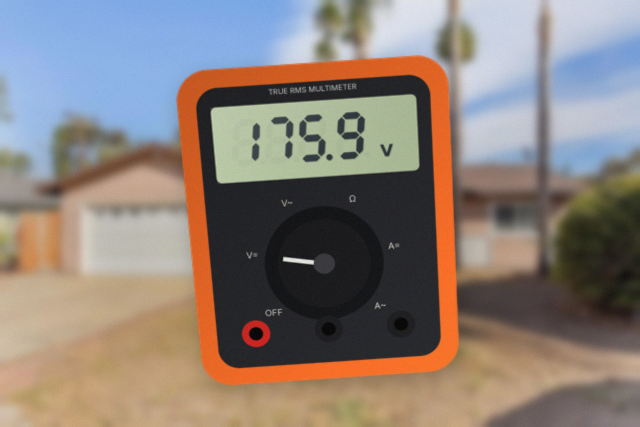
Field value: 175.9 V
